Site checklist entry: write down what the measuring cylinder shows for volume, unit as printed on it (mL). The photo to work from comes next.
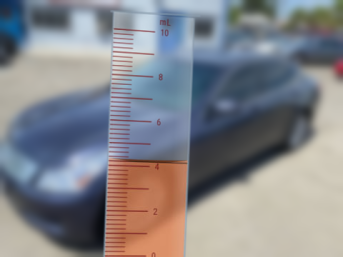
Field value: 4.2 mL
